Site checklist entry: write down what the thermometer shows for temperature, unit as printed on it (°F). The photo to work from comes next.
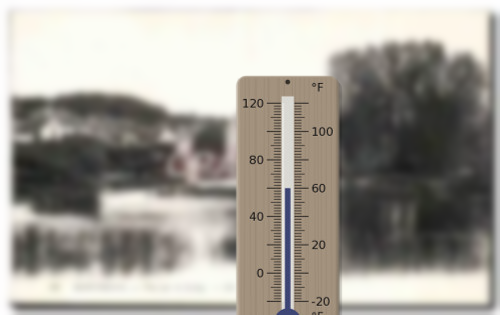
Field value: 60 °F
